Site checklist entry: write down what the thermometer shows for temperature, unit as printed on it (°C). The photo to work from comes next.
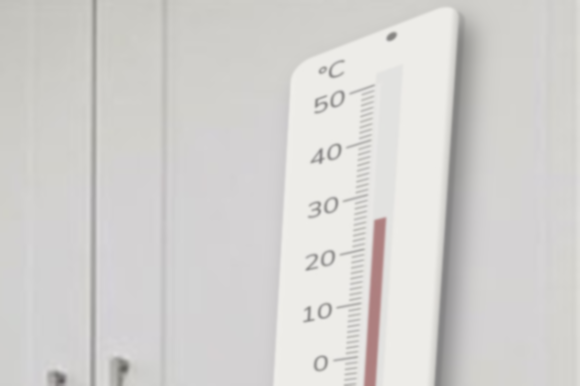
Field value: 25 °C
